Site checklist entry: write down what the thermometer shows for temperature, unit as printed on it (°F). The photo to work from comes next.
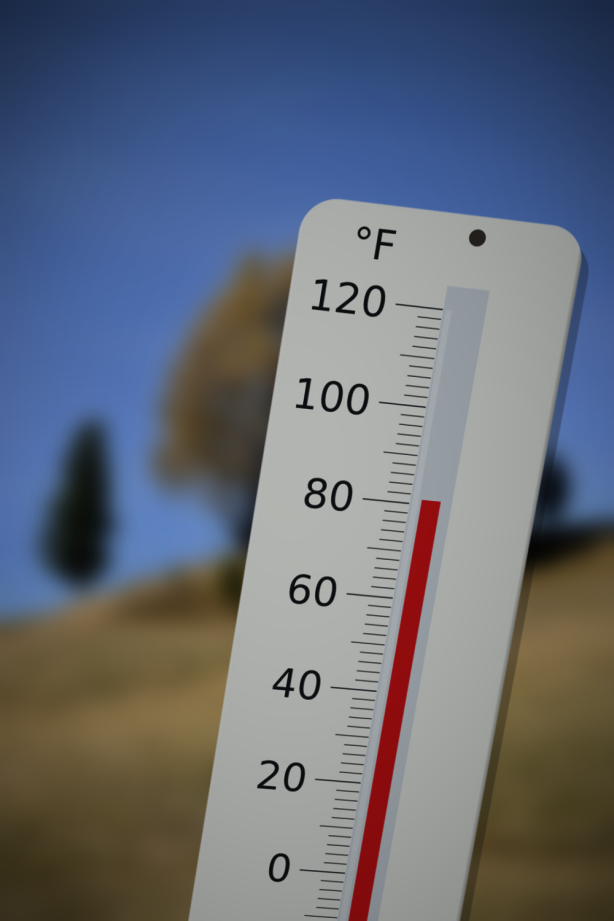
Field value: 81 °F
